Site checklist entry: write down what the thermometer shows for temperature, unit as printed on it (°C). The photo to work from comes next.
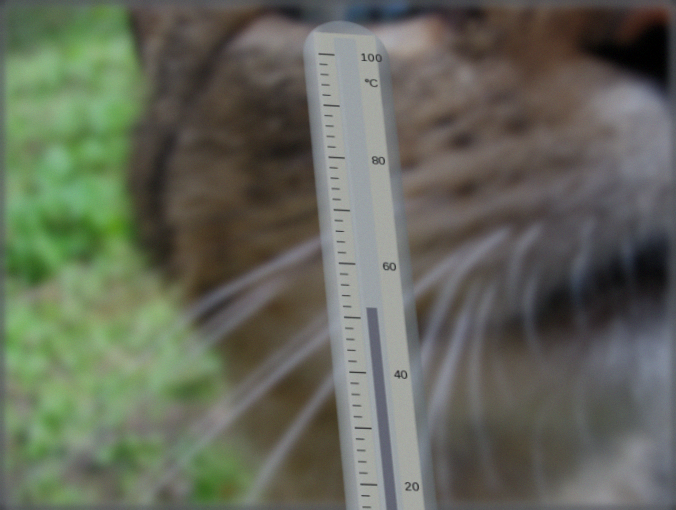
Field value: 52 °C
